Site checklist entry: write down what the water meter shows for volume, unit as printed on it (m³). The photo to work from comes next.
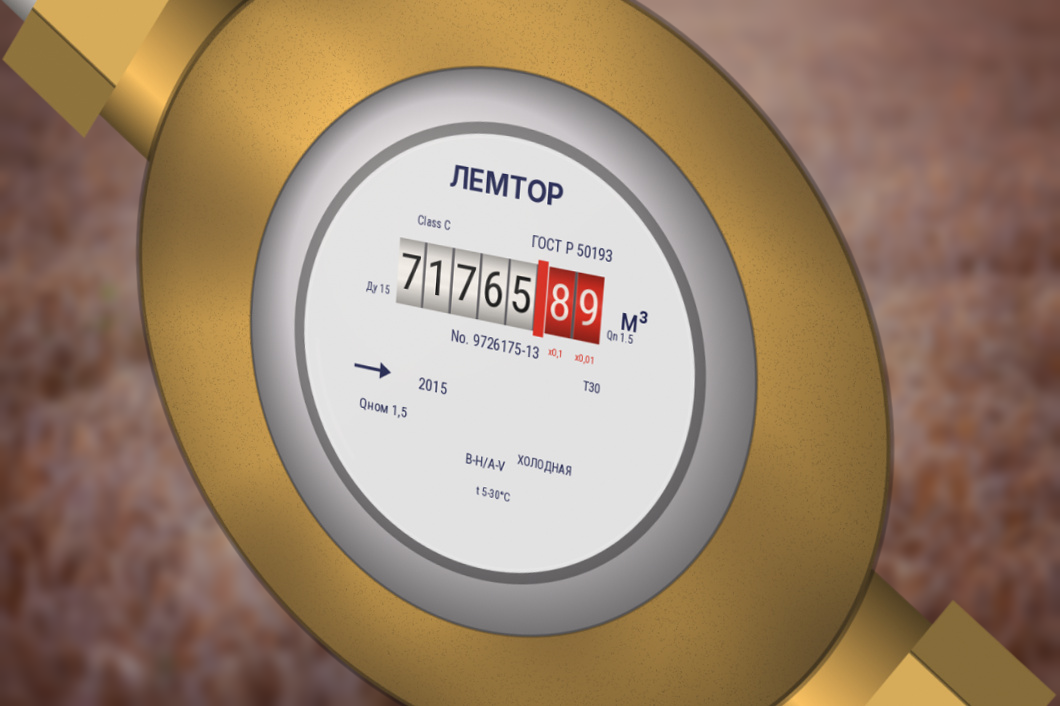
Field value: 71765.89 m³
